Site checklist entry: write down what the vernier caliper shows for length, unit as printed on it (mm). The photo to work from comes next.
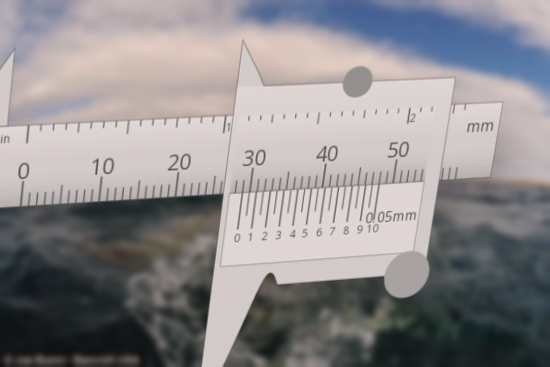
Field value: 29.0 mm
